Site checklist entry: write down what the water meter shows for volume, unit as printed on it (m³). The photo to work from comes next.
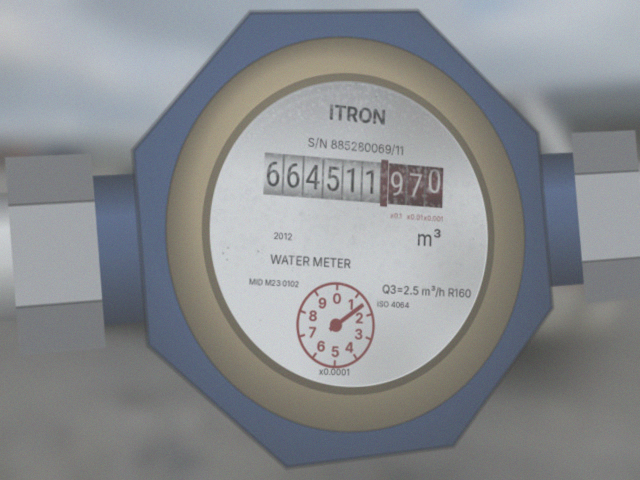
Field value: 664511.9701 m³
